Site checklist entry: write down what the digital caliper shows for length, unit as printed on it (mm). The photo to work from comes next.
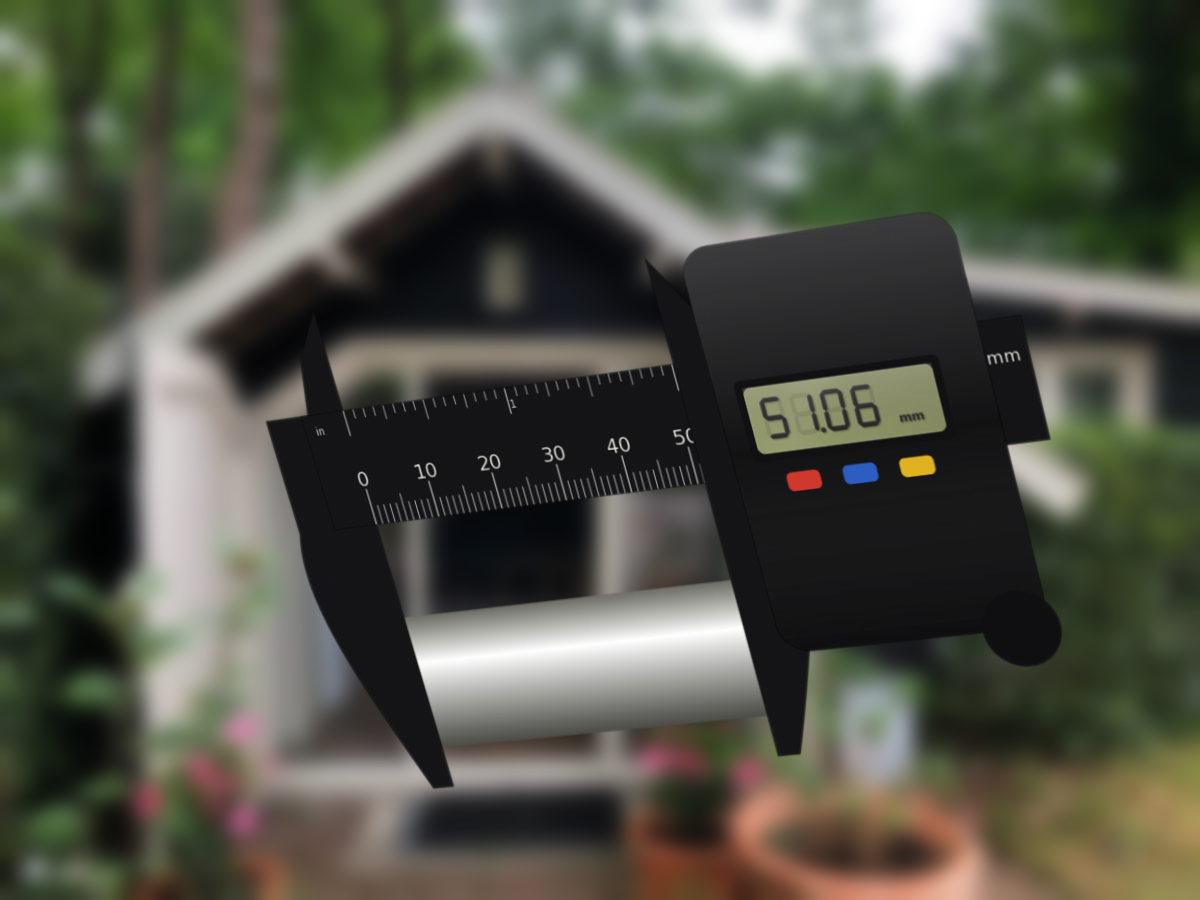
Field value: 51.06 mm
